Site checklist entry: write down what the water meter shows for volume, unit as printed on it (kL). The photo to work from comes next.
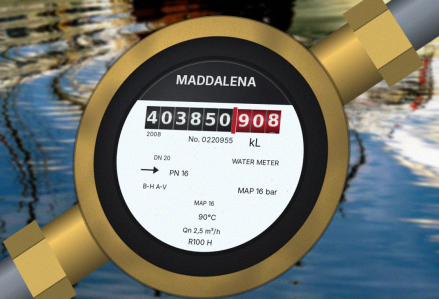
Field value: 403850.908 kL
